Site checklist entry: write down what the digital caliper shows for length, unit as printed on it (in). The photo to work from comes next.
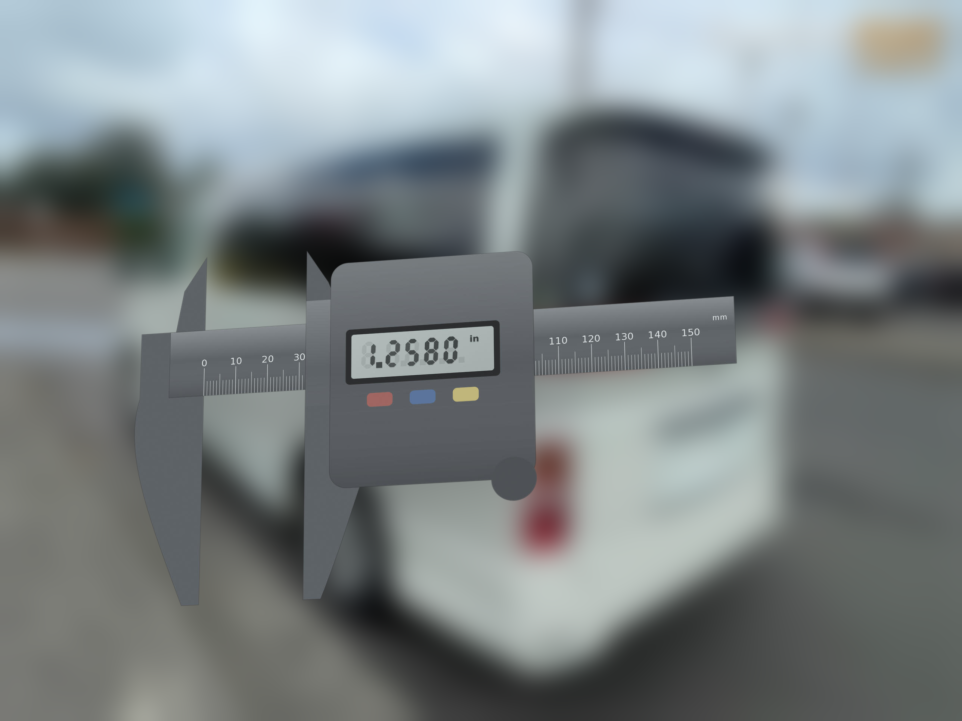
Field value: 1.2580 in
